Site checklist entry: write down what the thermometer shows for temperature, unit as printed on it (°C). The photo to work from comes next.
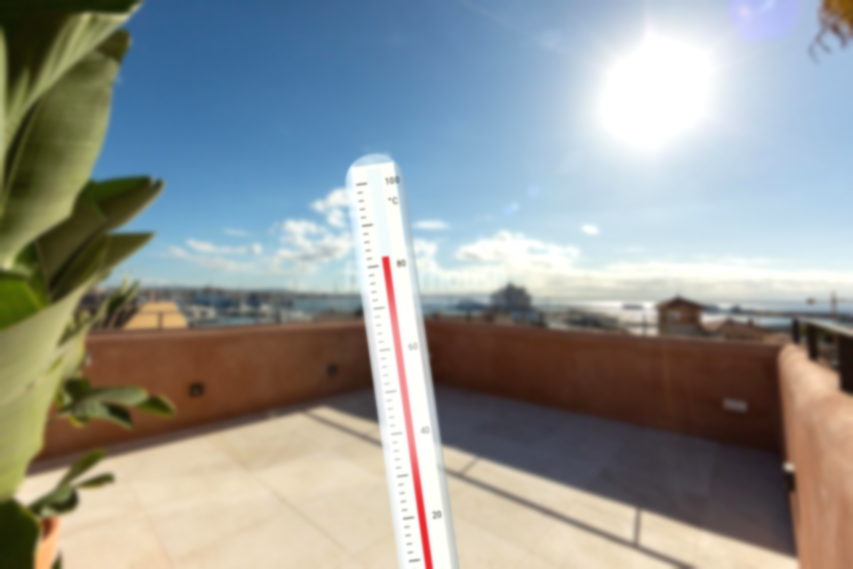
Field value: 82 °C
